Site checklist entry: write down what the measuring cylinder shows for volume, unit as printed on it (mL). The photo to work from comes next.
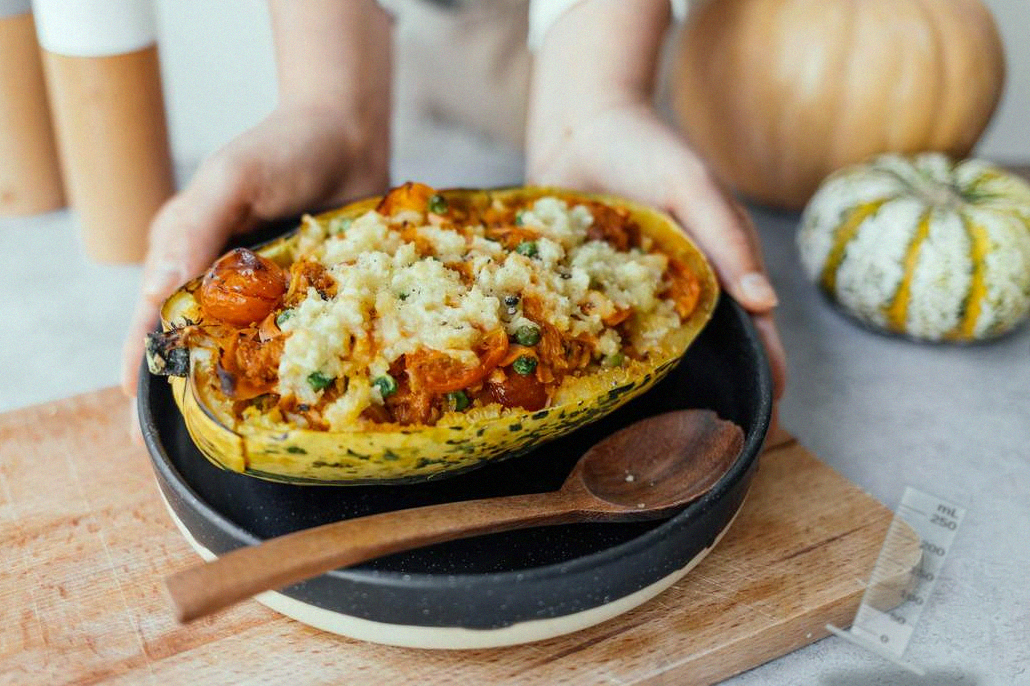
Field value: 50 mL
